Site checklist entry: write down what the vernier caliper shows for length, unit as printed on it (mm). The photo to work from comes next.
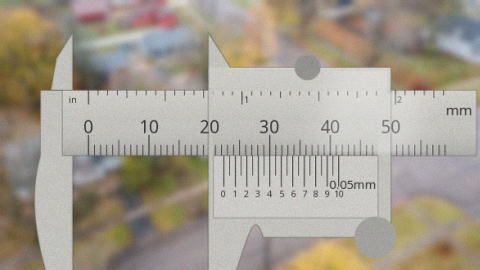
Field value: 22.4 mm
